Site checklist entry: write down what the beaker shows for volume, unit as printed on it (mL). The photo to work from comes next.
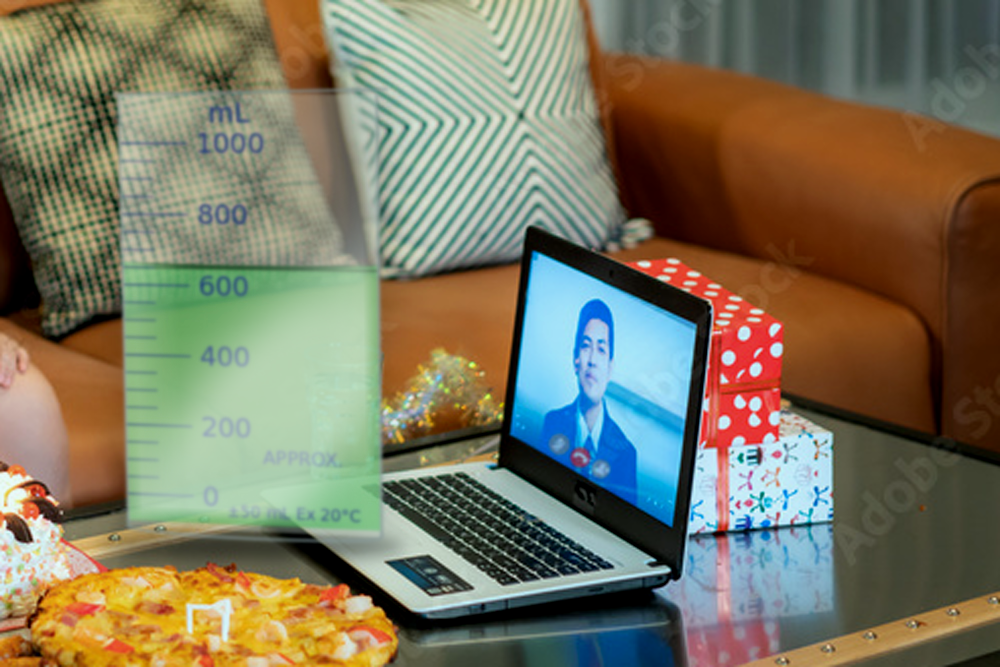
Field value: 650 mL
